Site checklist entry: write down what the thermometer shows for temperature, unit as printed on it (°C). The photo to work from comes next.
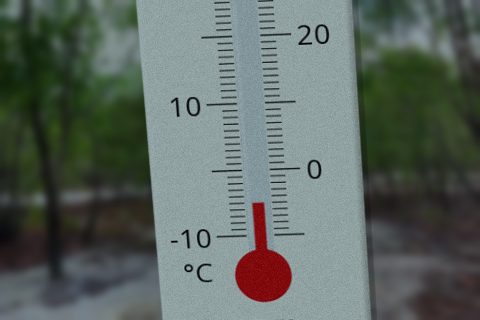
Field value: -5 °C
